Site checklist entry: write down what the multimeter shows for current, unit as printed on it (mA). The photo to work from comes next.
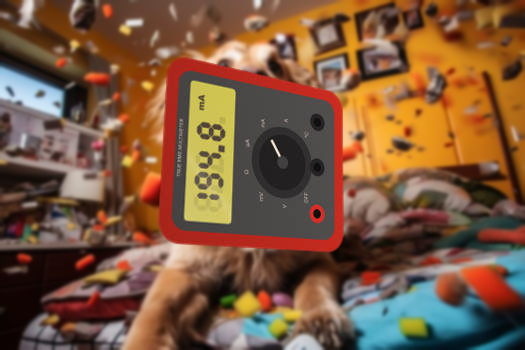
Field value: 194.8 mA
